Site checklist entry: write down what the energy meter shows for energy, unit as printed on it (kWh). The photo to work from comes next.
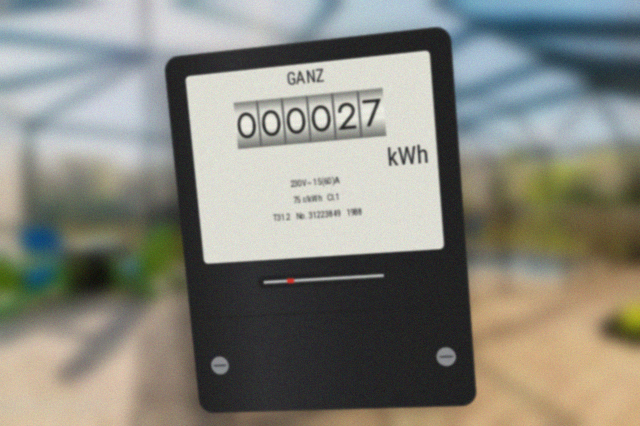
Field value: 27 kWh
